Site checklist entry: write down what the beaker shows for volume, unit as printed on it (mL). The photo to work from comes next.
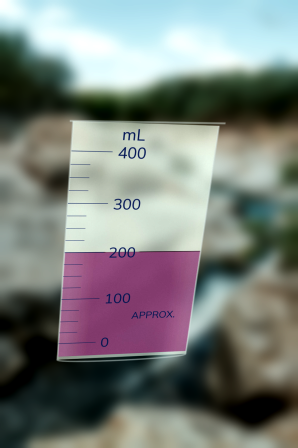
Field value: 200 mL
